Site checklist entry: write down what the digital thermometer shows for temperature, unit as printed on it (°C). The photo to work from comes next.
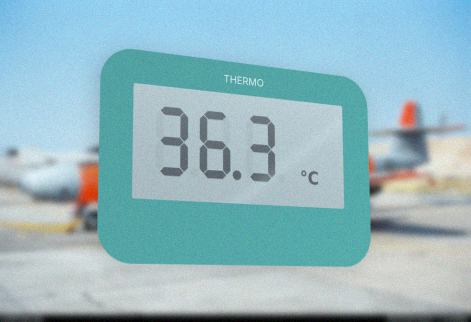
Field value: 36.3 °C
